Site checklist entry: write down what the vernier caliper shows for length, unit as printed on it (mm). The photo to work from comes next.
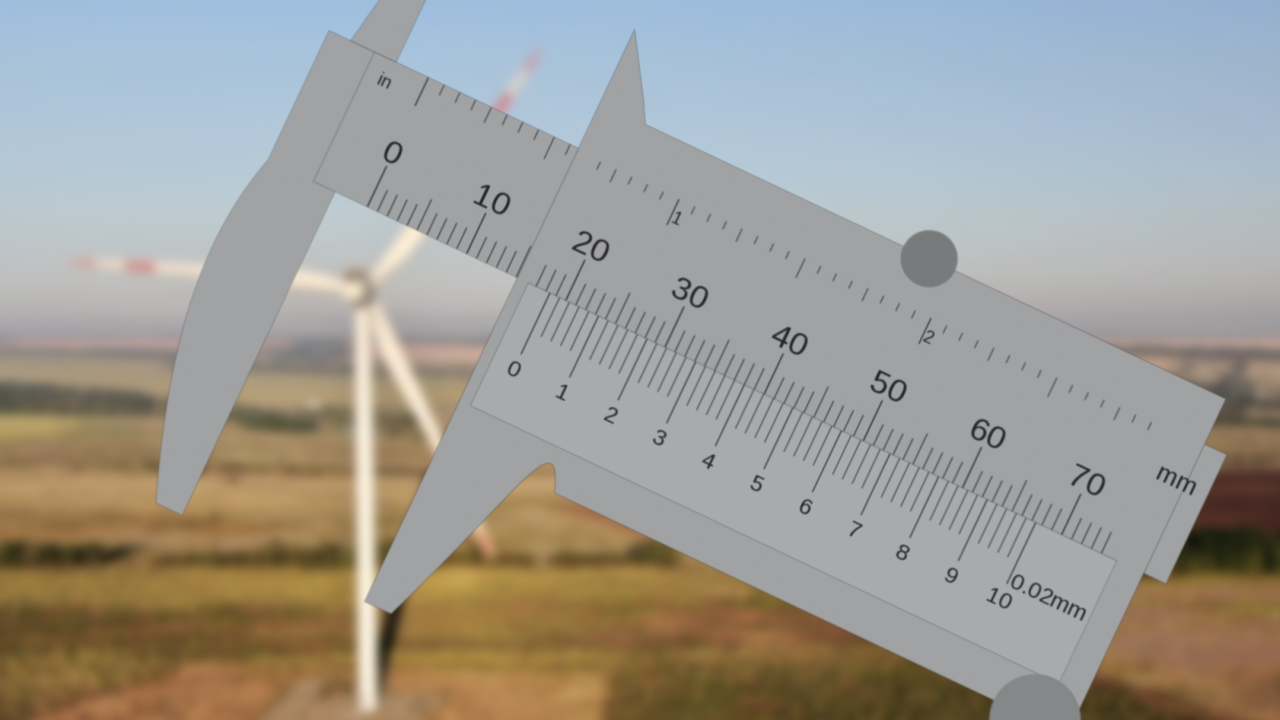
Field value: 18.4 mm
